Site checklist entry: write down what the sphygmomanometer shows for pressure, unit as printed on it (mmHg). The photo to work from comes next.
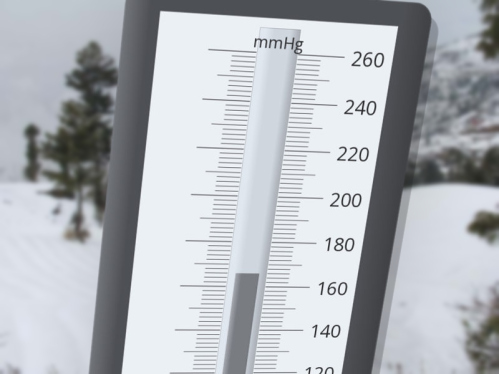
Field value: 166 mmHg
